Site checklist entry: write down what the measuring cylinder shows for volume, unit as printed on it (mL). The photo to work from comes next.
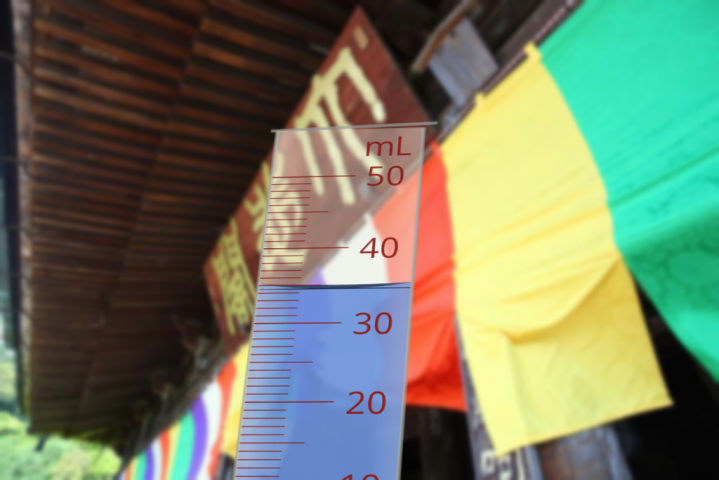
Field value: 34.5 mL
